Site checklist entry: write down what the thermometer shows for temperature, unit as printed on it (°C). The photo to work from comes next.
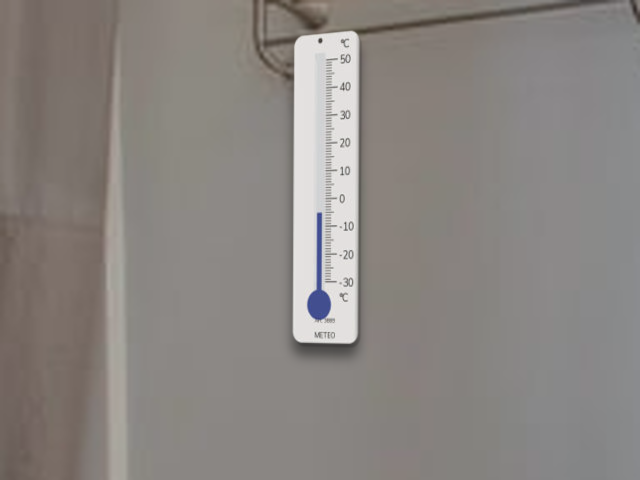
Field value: -5 °C
